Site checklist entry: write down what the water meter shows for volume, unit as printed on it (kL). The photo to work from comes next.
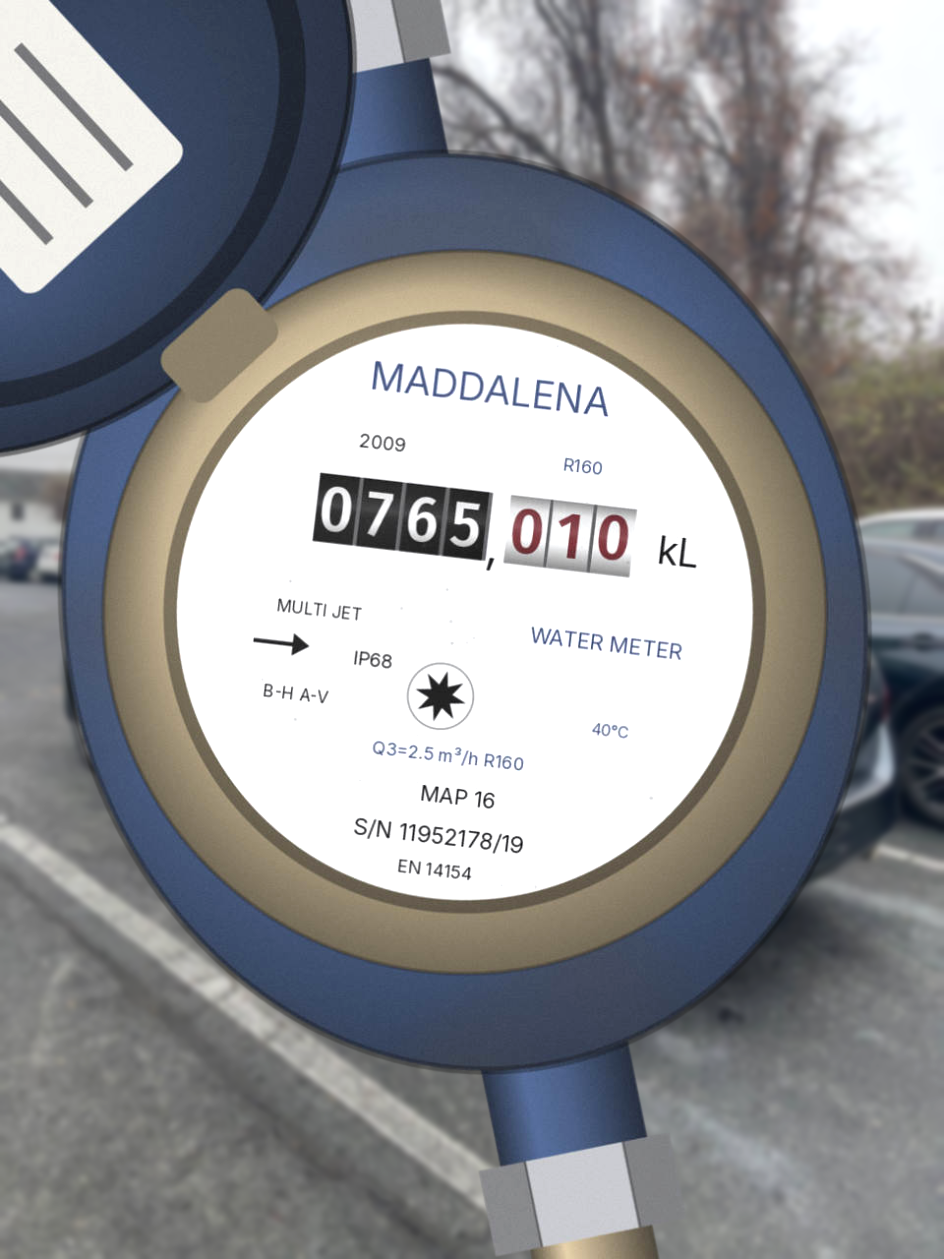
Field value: 765.010 kL
